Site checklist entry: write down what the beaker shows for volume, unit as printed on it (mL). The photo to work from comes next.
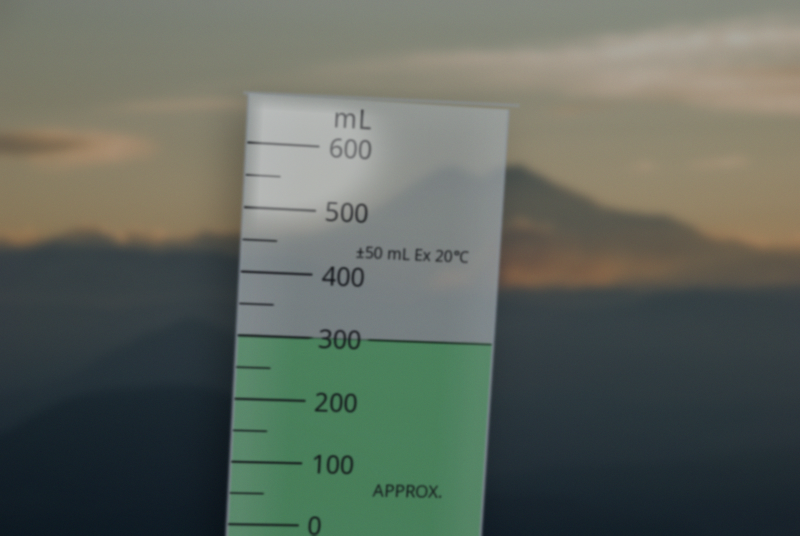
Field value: 300 mL
